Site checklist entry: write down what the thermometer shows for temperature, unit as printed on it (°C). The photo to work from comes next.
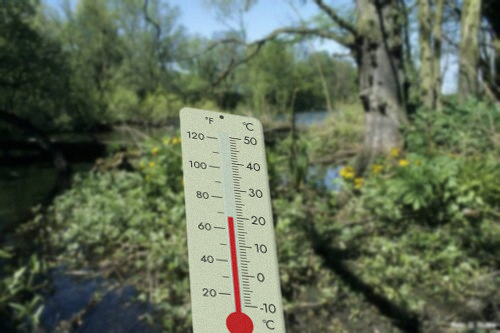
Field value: 20 °C
